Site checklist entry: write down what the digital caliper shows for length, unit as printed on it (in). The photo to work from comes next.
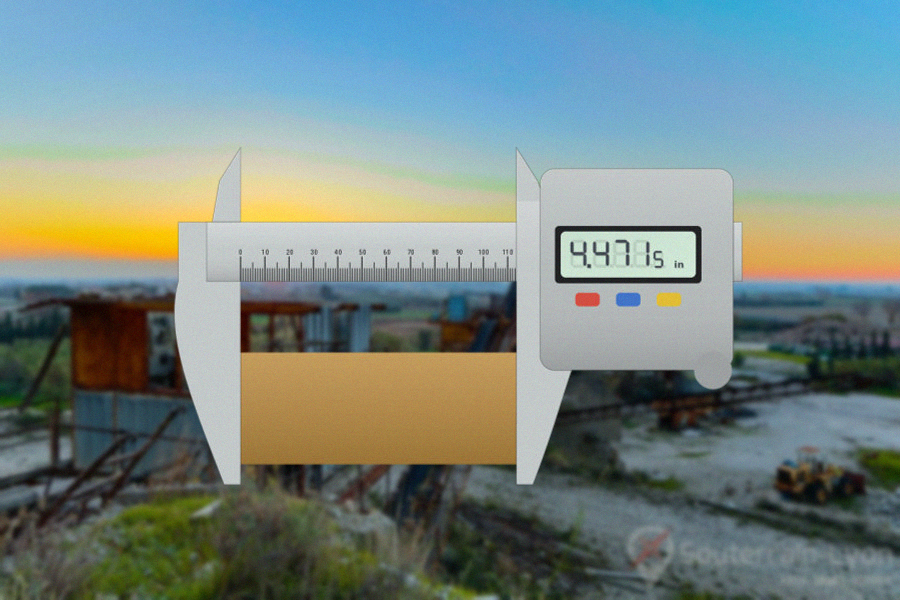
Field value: 4.4715 in
